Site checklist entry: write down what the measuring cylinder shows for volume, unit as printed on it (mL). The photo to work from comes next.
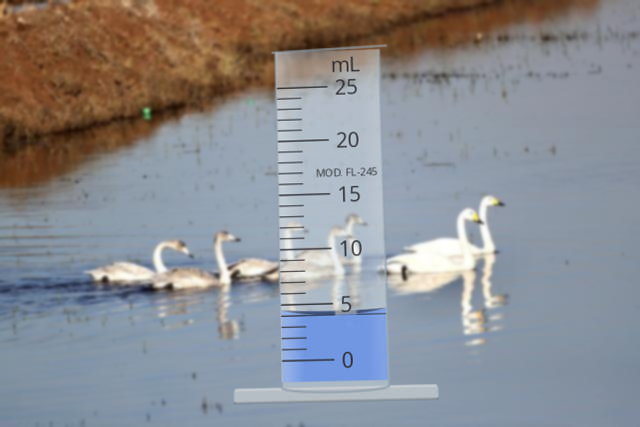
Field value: 4 mL
